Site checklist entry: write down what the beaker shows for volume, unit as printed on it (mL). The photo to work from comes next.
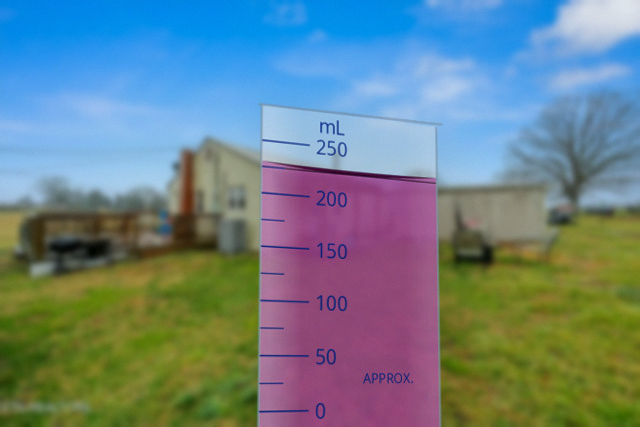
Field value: 225 mL
